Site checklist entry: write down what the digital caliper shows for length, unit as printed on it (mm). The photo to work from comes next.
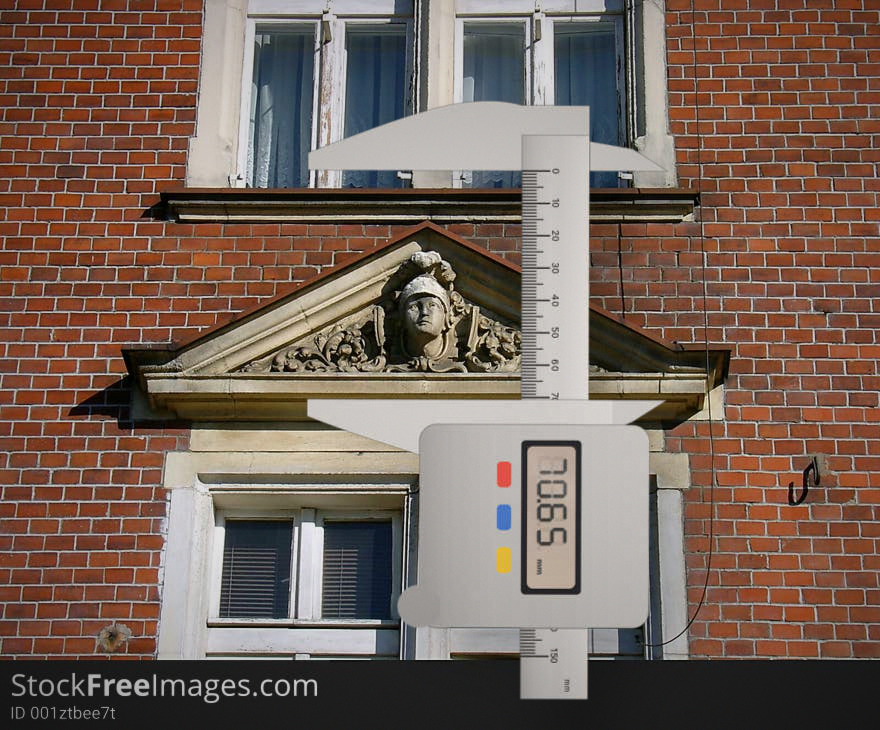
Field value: 70.65 mm
